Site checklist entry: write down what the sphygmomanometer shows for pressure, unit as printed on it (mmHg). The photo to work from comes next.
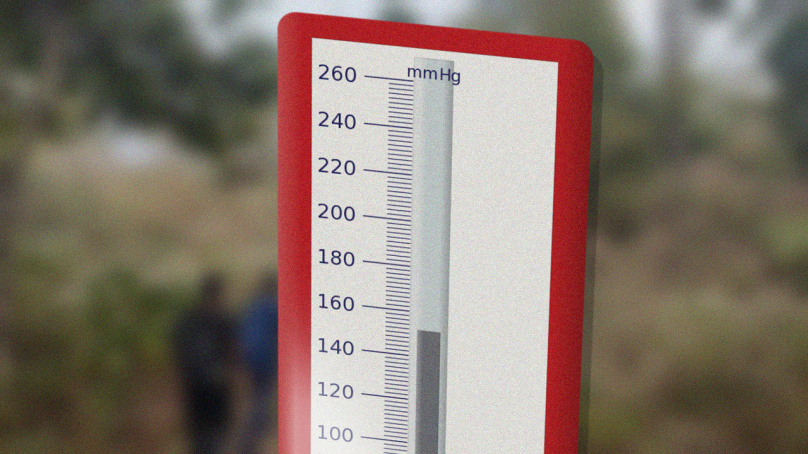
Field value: 152 mmHg
